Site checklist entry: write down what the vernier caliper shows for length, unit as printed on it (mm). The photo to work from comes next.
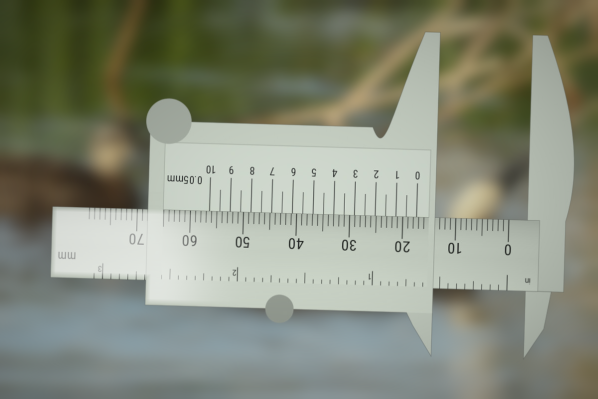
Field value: 17.4 mm
